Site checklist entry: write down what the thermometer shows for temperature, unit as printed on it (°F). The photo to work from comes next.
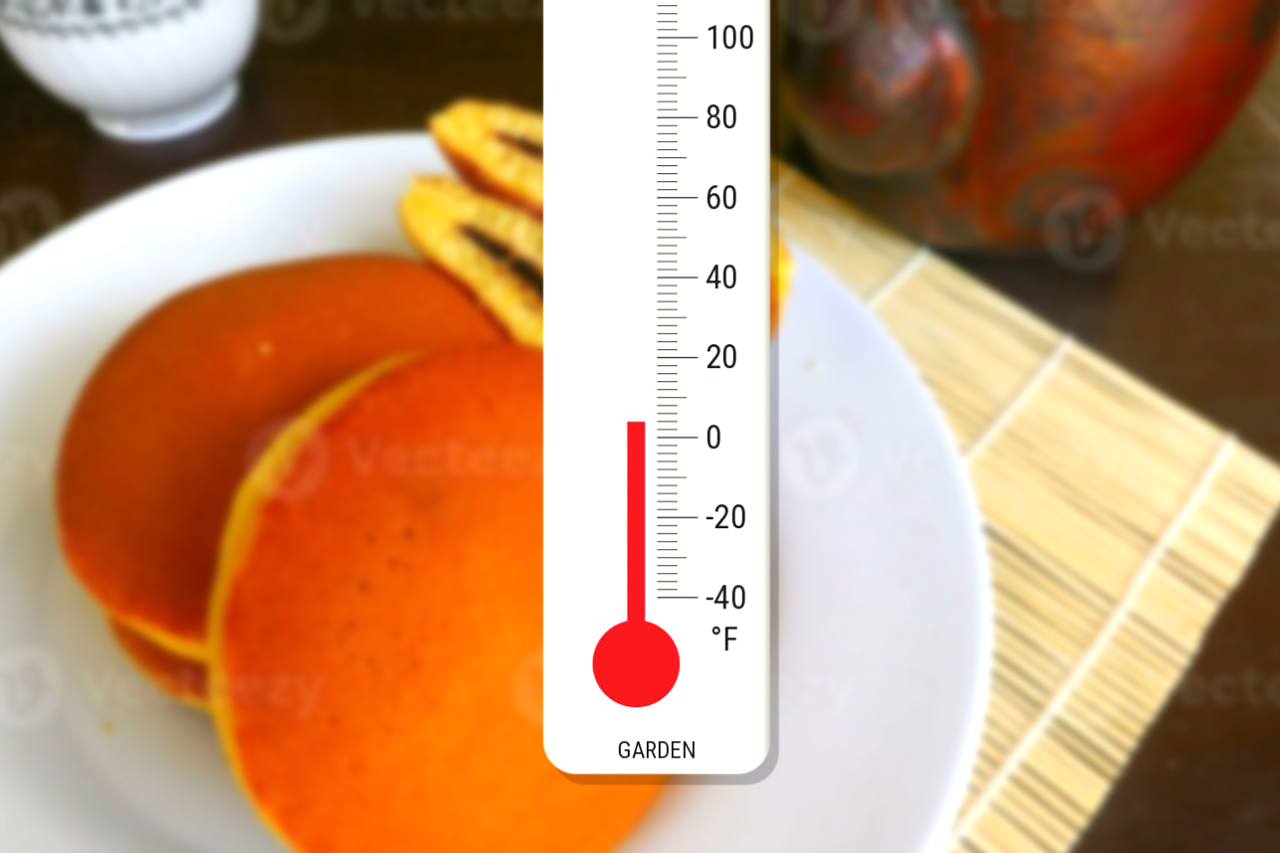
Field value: 4 °F
